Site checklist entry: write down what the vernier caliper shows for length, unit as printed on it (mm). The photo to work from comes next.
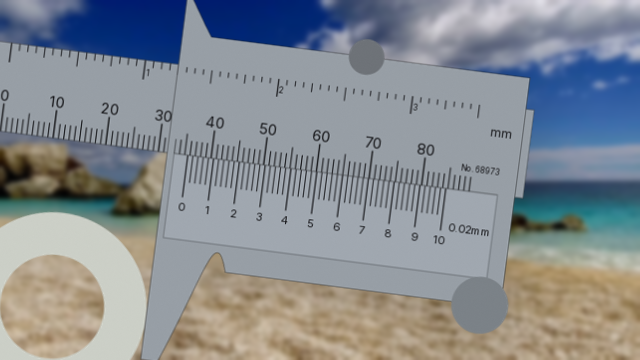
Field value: 35.6 mm
